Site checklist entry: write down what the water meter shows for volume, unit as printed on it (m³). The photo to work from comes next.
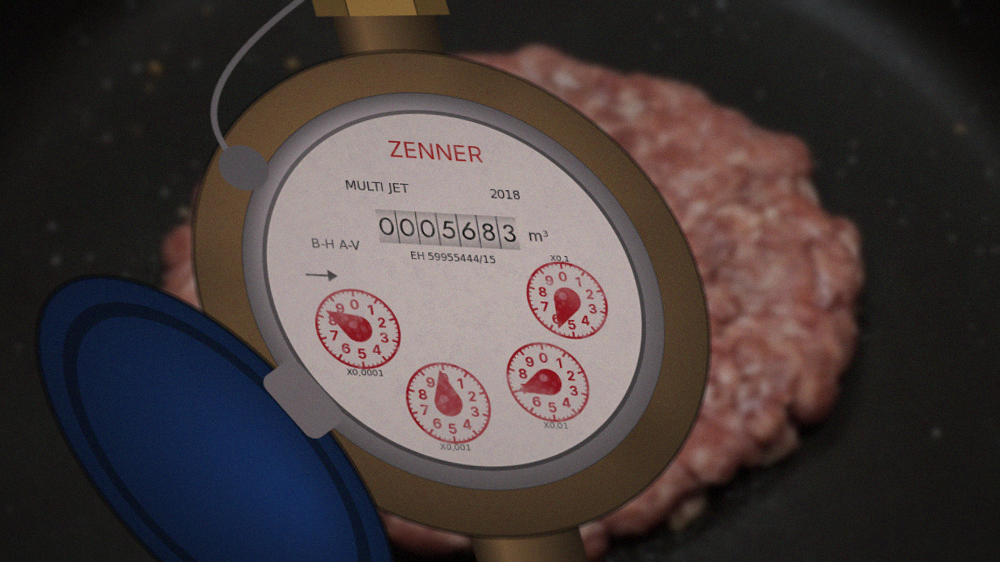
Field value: 5683.5698 m³
